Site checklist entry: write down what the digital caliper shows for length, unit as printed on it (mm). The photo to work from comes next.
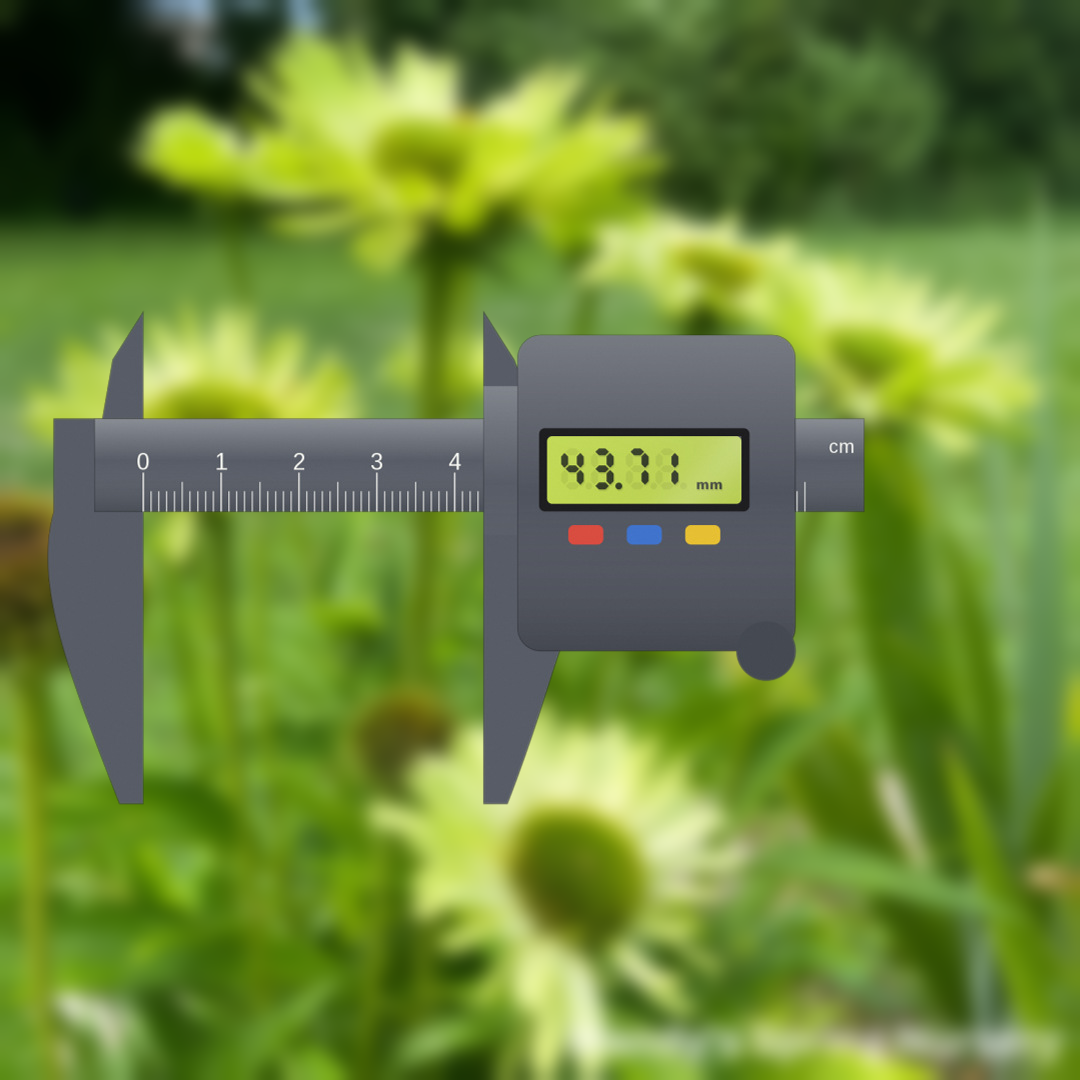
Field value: 43.71 mm
